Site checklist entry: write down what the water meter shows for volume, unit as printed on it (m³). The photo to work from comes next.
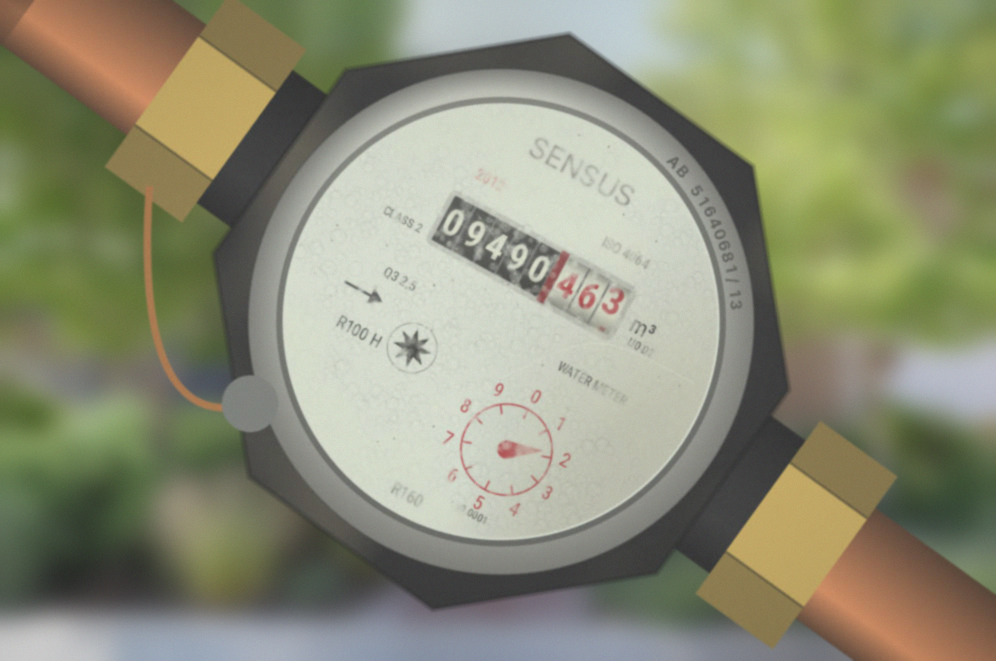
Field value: 9490.4631 m³
